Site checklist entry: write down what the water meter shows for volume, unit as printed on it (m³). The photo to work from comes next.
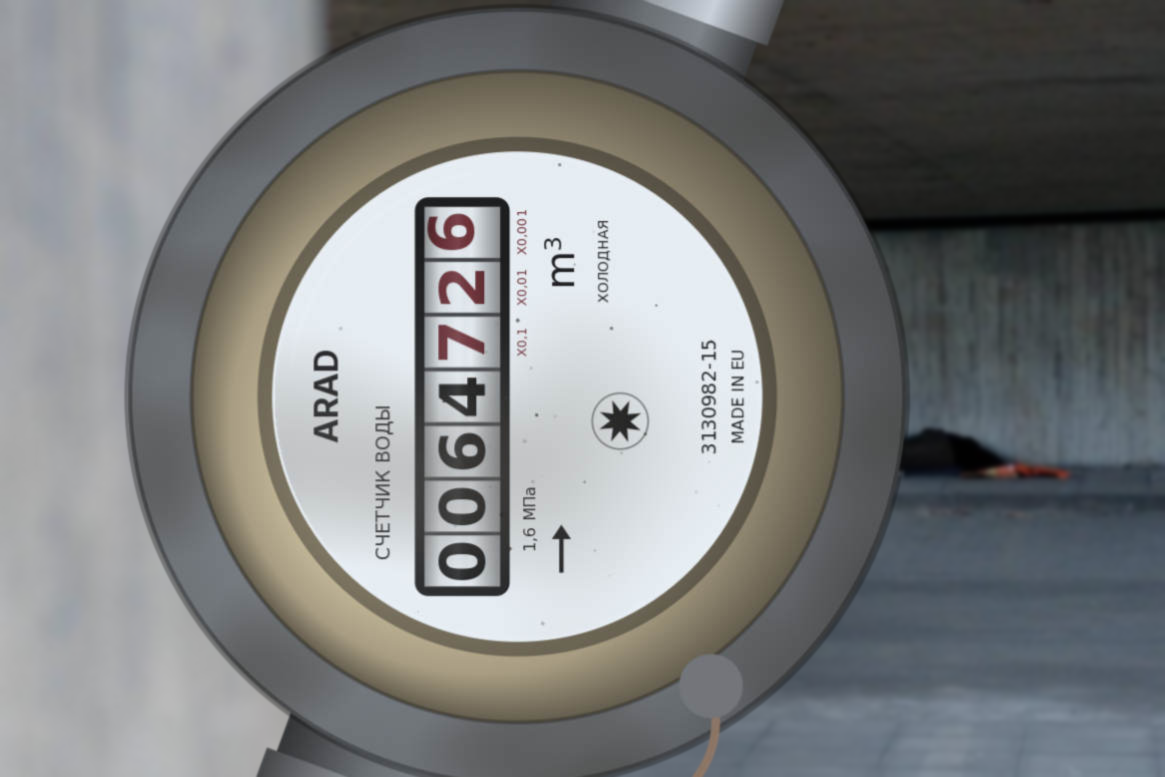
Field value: 64.726 m³
